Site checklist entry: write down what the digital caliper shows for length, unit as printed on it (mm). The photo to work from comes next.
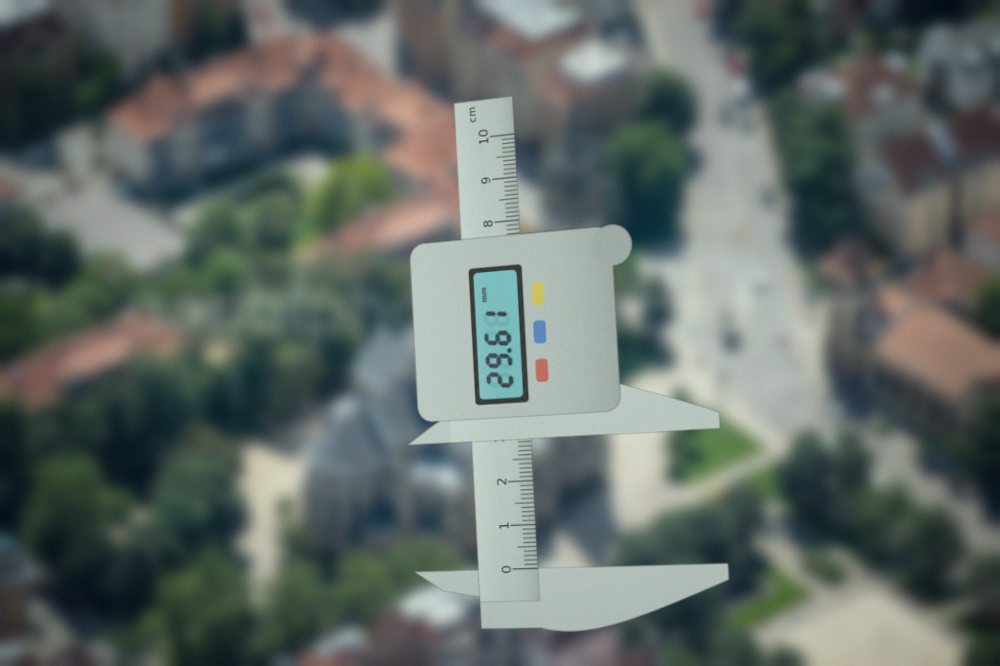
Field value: 29.61 mm
